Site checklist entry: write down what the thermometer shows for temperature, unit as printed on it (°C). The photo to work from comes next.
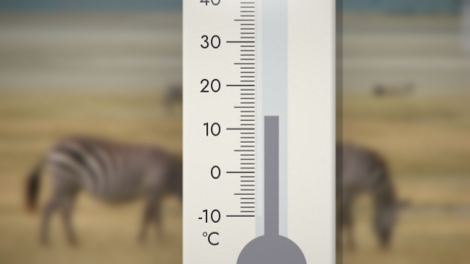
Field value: 13 °C
